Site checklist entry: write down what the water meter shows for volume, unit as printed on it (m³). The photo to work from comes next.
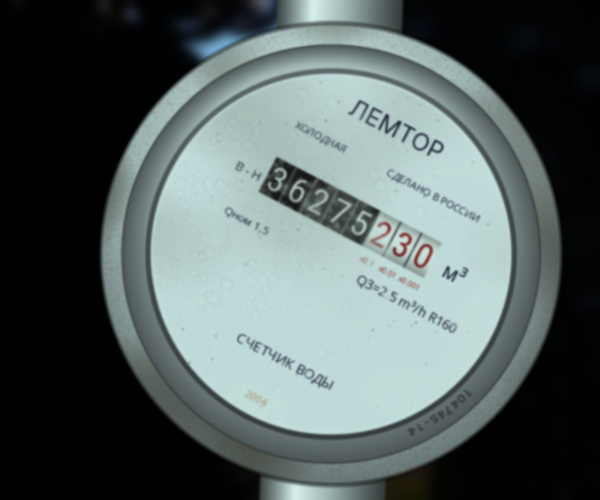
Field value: 36275.230 m³
